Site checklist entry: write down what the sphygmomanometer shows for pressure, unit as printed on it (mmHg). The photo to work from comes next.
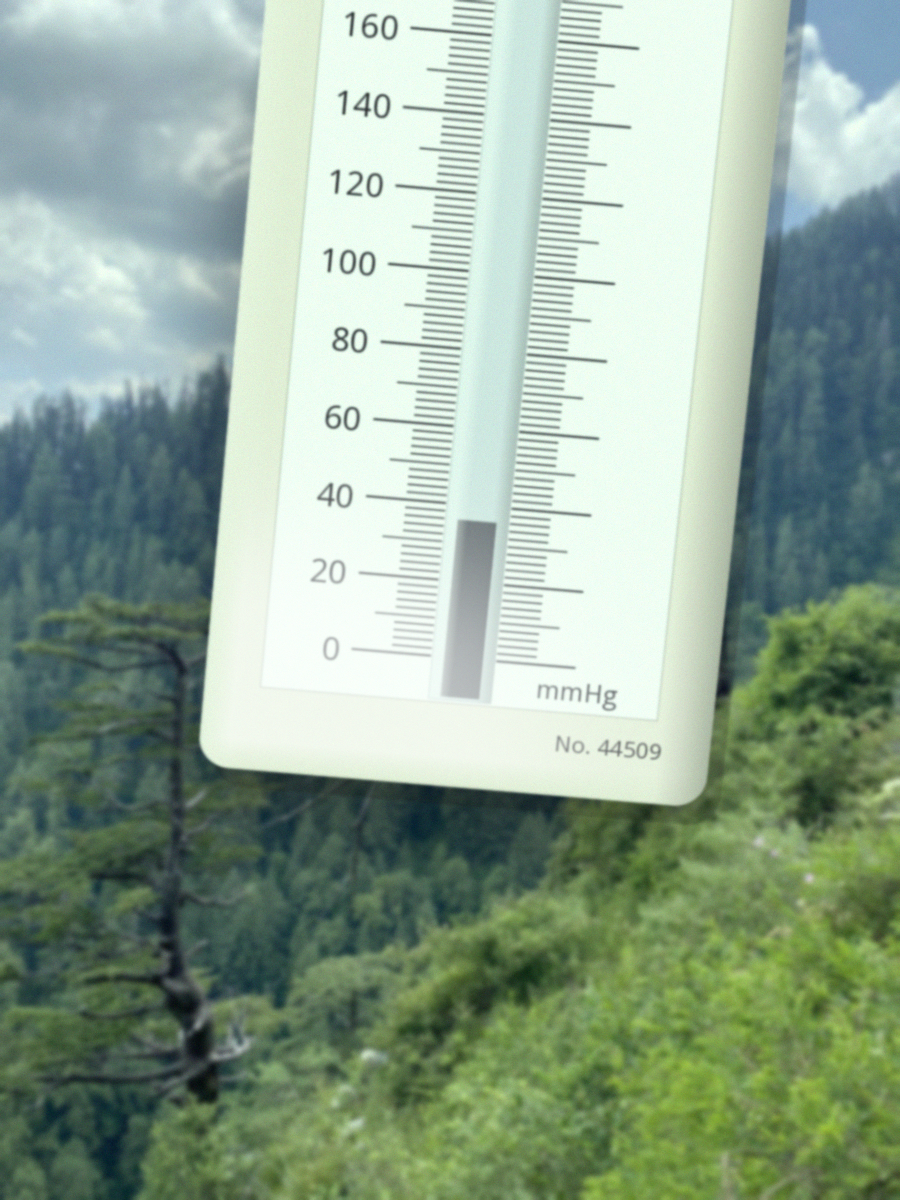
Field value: 36 mmHg
